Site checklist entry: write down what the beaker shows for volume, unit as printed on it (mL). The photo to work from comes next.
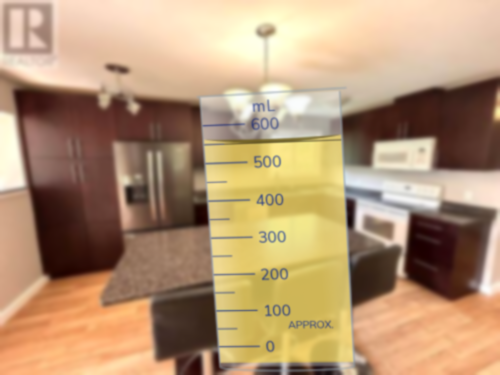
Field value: 550 mL
